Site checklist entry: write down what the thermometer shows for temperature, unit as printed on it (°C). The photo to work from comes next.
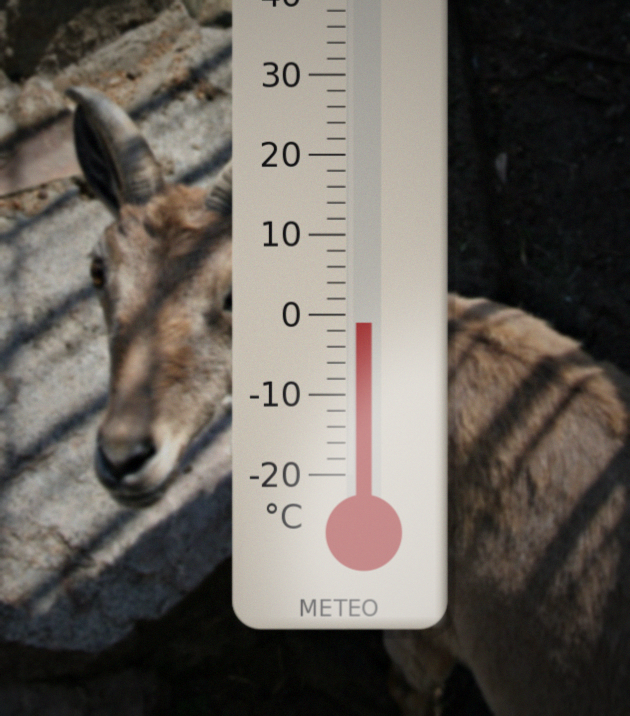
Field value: -1 °C
